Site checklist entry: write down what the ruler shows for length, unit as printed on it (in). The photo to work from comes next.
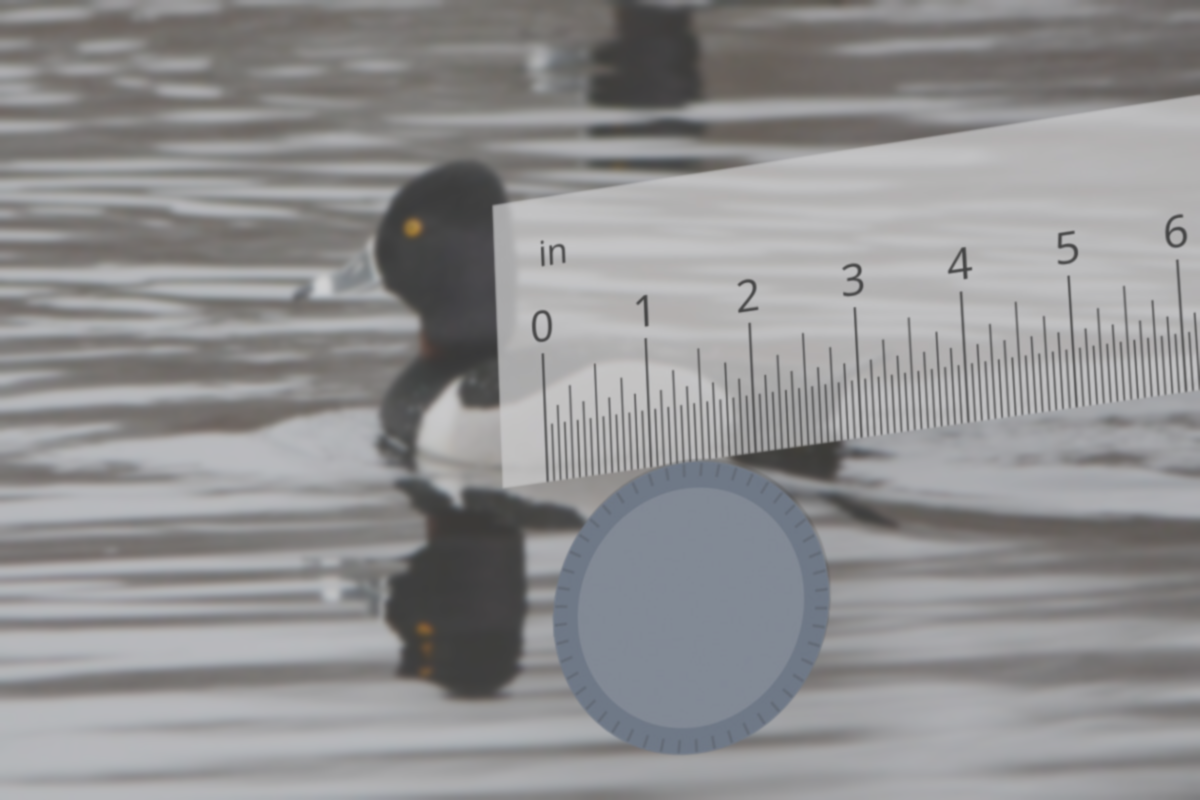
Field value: 2.625 in
